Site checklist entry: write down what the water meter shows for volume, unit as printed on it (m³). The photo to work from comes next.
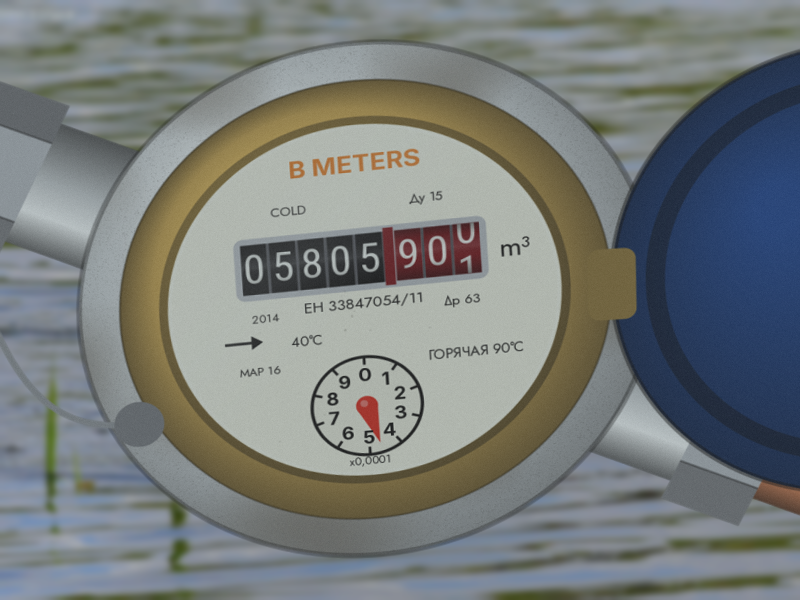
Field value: 5805.9004 m³
